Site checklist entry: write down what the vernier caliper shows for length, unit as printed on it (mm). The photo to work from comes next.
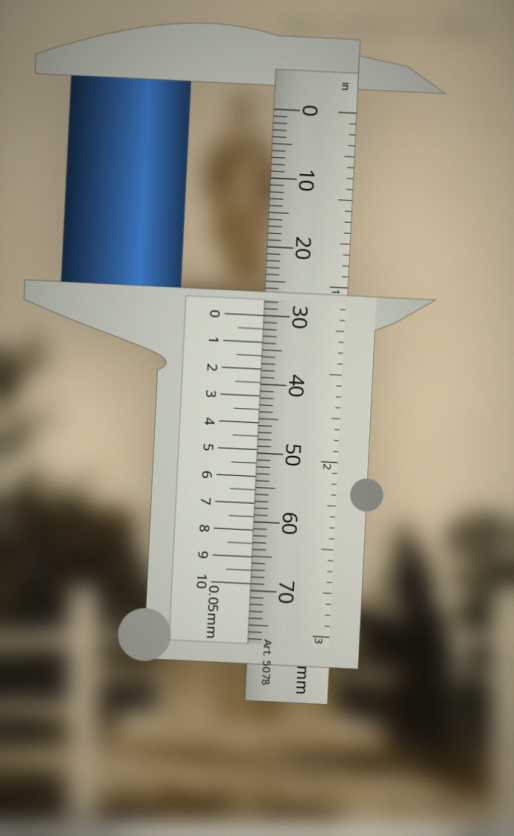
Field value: 30.0 mm
